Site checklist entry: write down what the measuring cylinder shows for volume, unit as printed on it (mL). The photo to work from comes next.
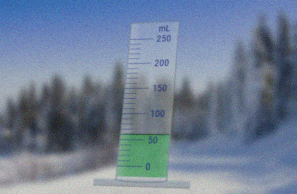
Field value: 60 mL
